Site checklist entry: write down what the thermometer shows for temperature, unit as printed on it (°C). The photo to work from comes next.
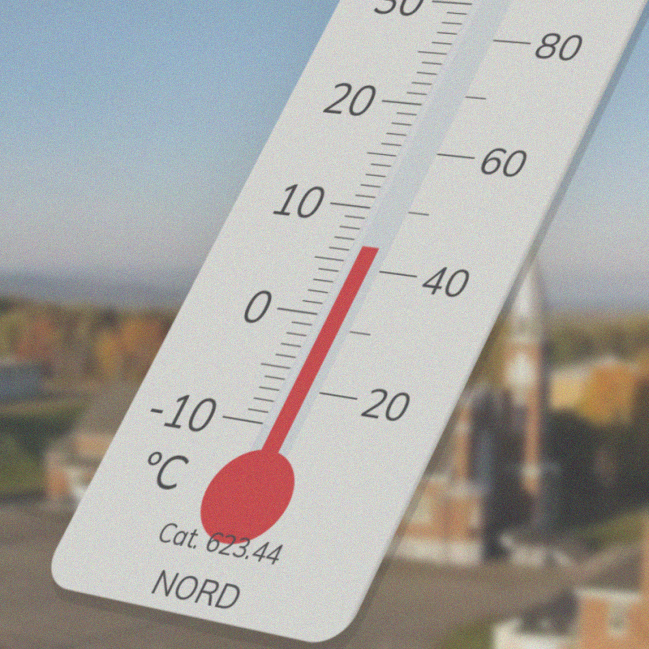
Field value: 6.5 °C
